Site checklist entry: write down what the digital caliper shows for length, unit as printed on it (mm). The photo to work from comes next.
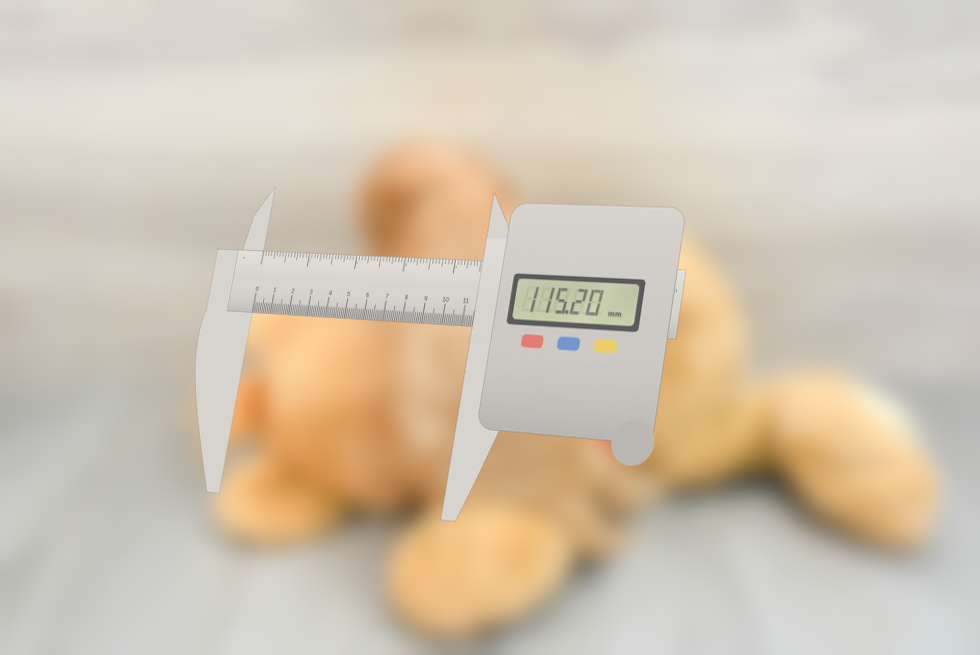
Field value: 115.20 mm
